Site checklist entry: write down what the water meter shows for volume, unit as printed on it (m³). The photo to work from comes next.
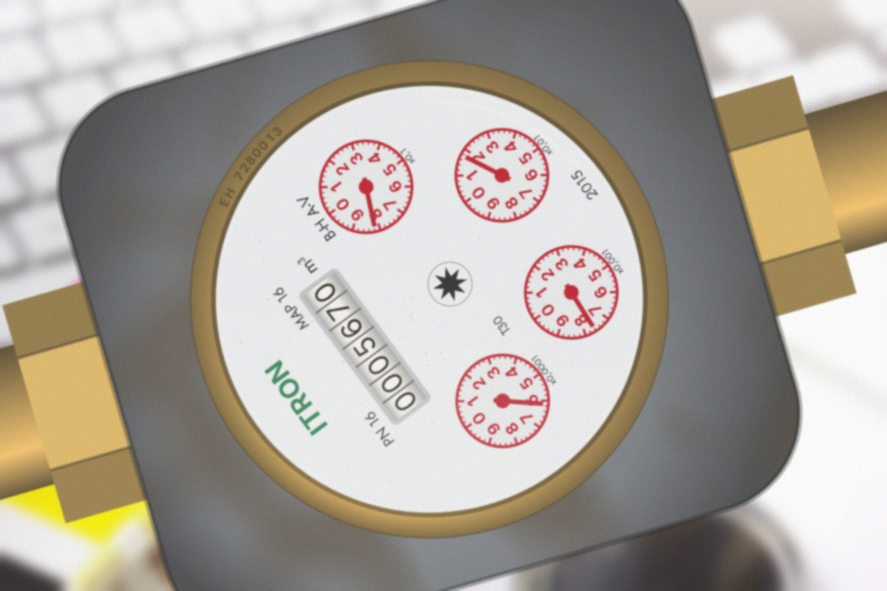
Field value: 5670.8176 m³
